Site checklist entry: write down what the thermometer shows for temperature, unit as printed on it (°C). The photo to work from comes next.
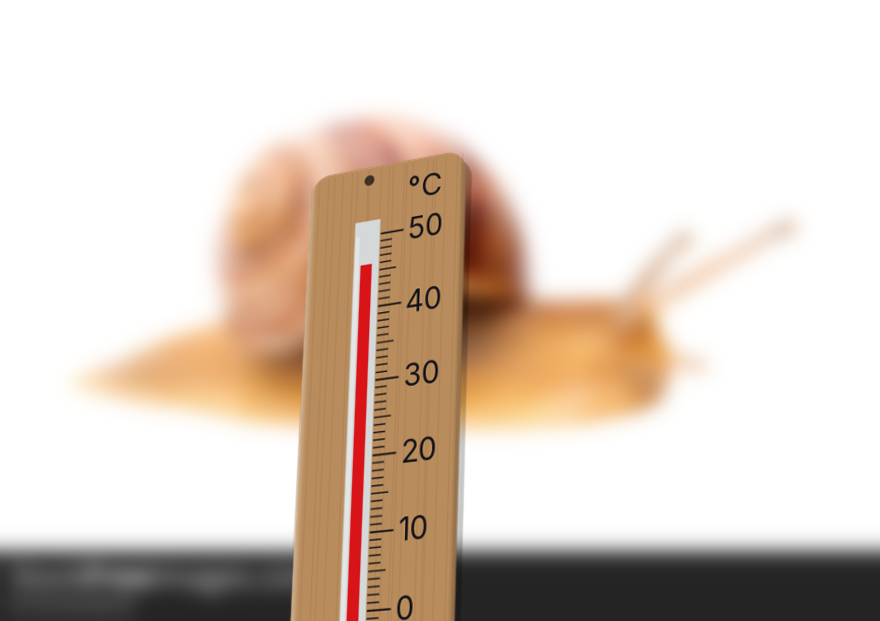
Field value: 46 °C
